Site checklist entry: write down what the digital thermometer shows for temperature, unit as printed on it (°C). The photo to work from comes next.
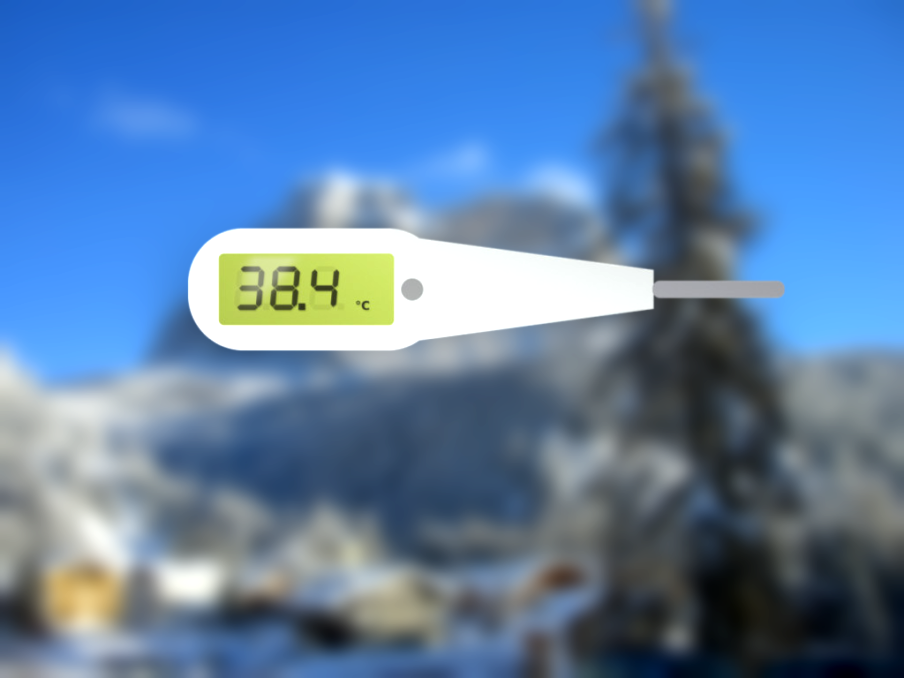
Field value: 38.4 °C
